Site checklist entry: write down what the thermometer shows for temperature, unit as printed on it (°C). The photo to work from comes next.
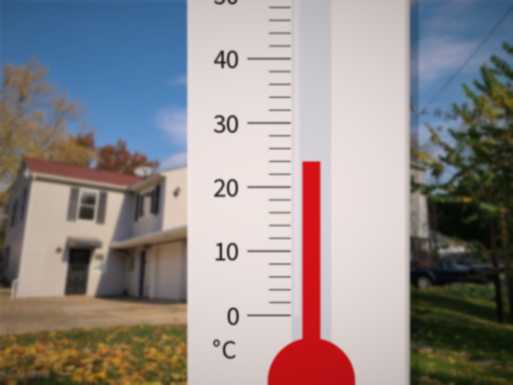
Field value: 24 °C
